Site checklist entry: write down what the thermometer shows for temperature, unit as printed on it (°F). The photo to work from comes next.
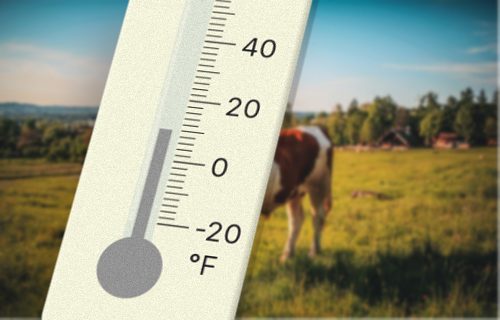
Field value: 10 °F
